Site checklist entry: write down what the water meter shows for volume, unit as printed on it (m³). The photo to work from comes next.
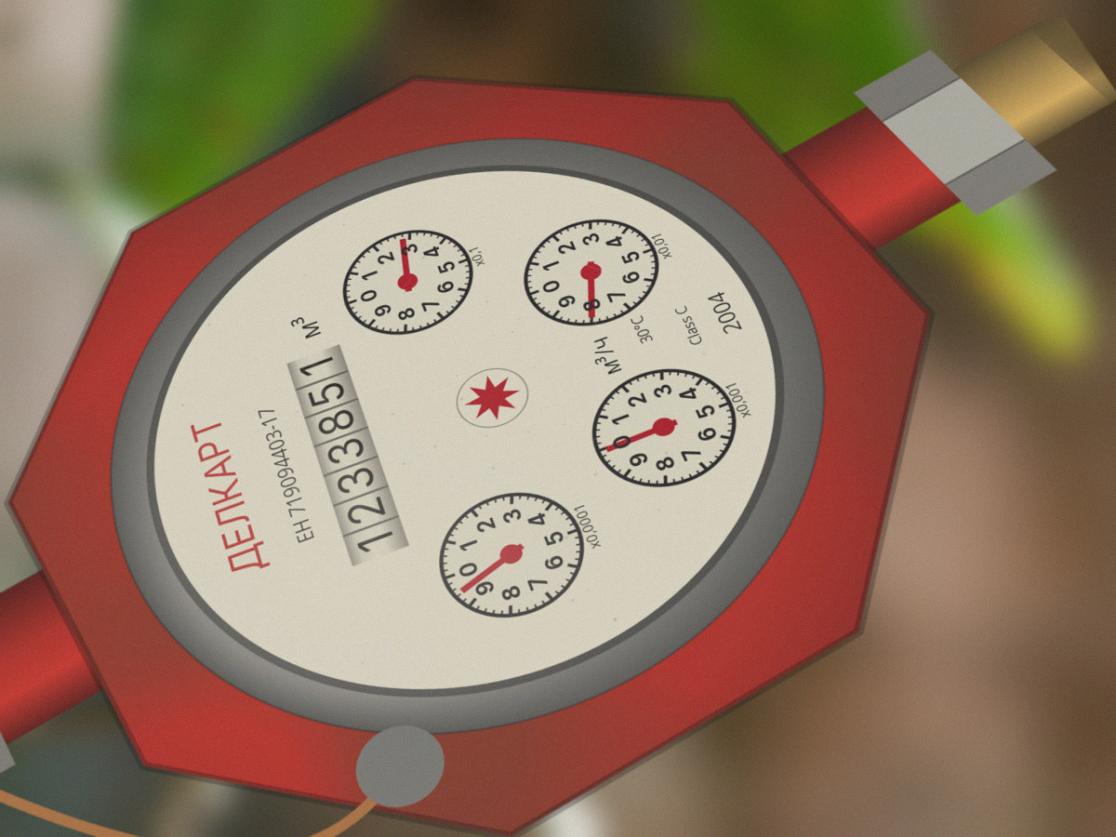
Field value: 1233851.2799 m³
